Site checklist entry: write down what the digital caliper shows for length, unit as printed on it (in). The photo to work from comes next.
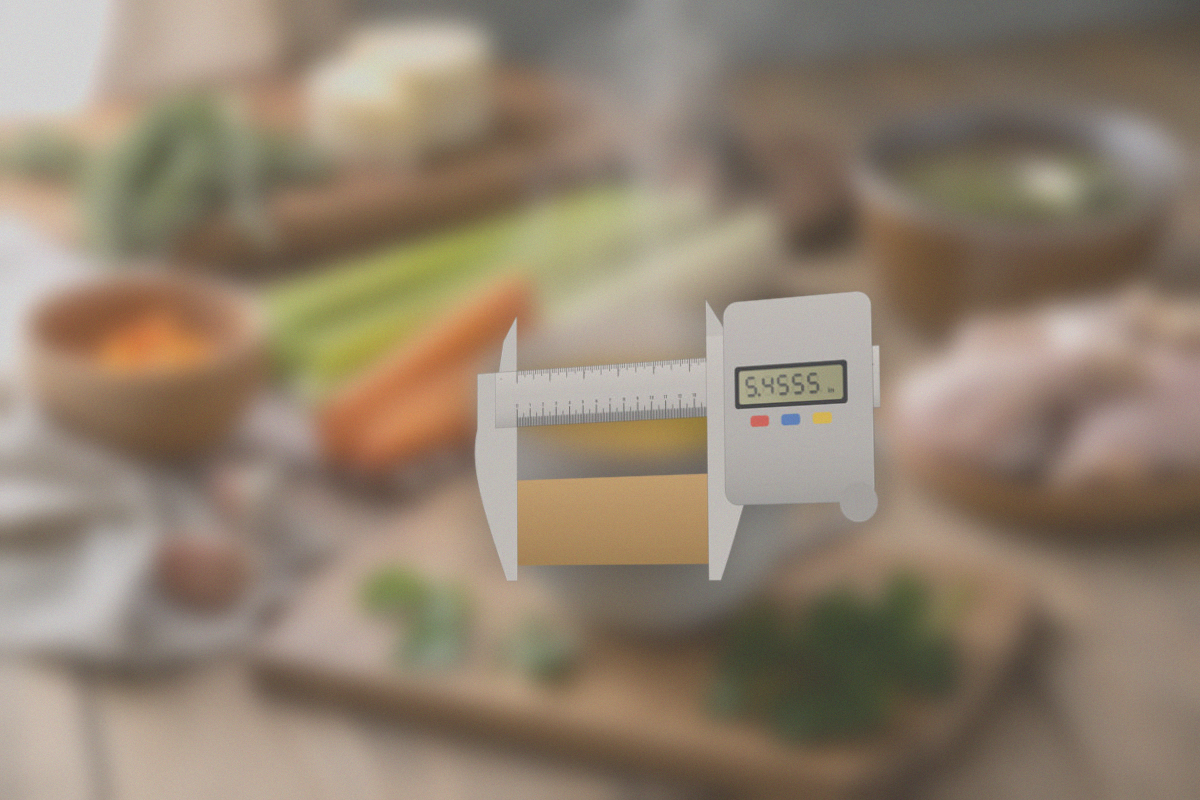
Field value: 5.4555 in
